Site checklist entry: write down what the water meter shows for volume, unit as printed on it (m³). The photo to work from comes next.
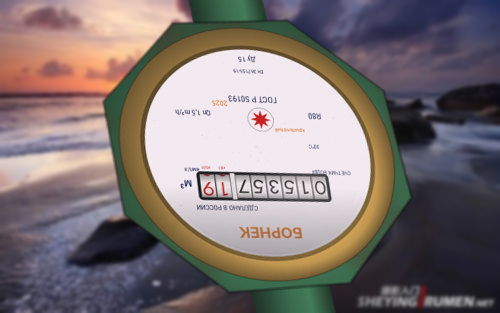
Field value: 15357.19 m³
